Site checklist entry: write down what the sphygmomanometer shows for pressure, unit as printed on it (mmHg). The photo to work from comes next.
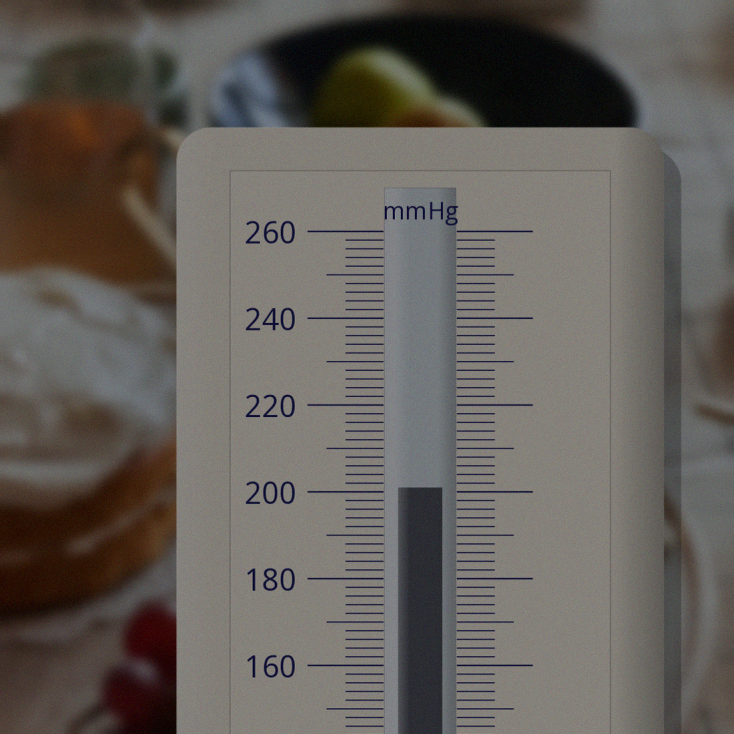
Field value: 201 mmHg
